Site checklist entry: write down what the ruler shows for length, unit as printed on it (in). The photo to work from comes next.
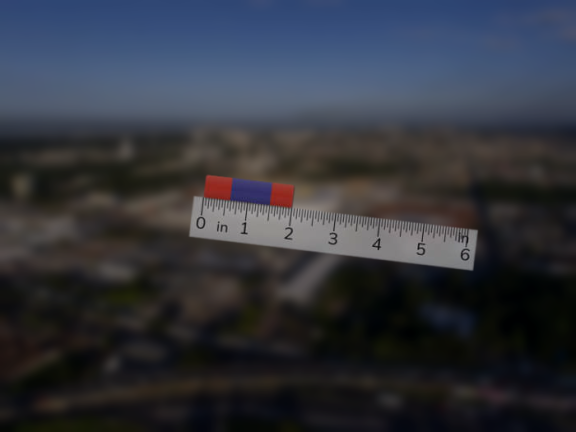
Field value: 2 in
